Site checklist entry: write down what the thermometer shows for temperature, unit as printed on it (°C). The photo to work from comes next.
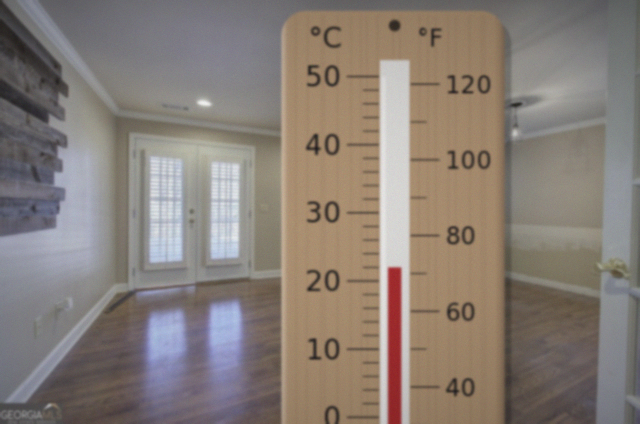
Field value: 22 °C
